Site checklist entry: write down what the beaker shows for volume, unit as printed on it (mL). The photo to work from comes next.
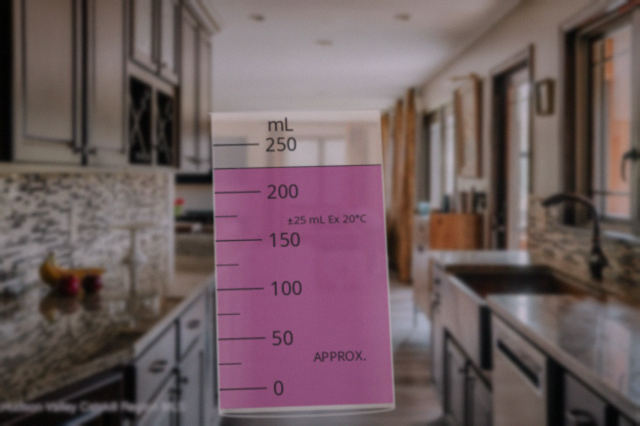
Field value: 225 mL
